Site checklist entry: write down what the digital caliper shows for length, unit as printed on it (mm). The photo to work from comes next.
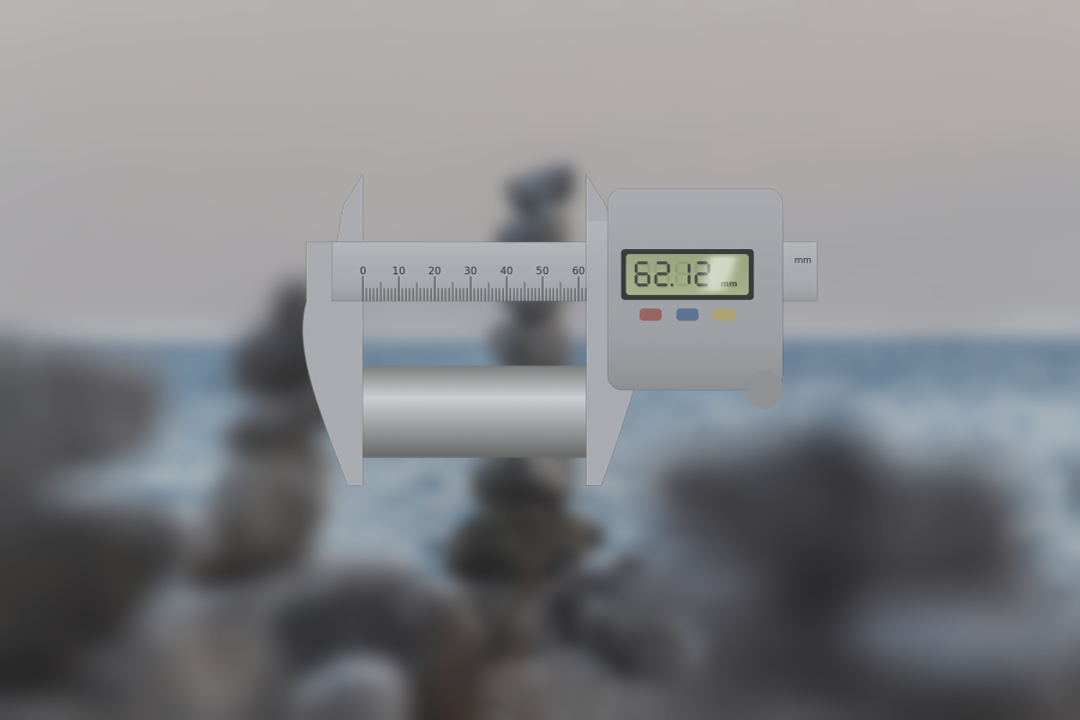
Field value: 62.12 mm
